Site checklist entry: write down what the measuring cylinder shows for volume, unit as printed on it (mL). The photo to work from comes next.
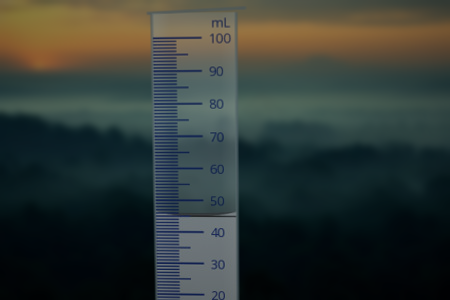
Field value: 45 mL
